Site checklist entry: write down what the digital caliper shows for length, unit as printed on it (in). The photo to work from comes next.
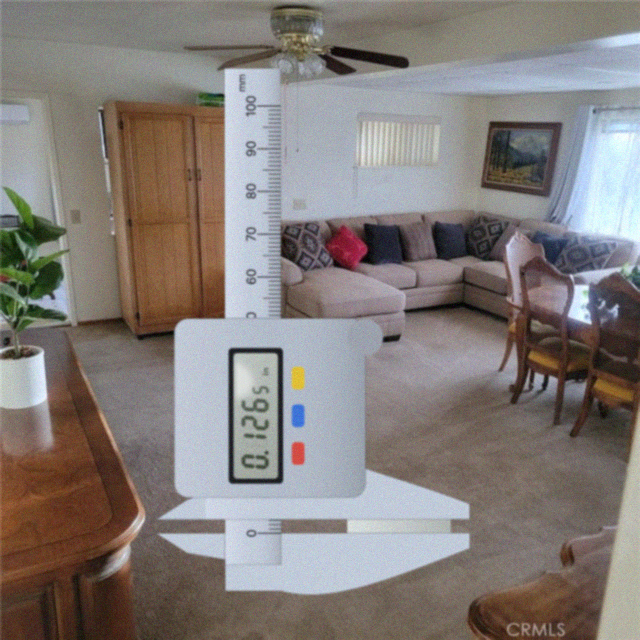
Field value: 0.1265 in
